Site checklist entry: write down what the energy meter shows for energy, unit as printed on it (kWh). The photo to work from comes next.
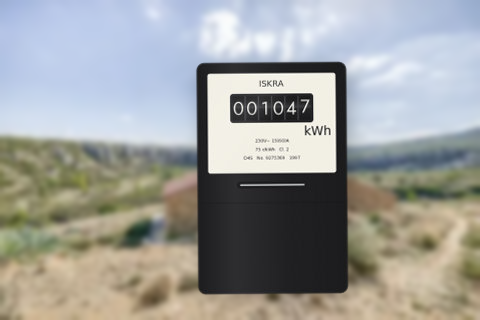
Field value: 1047 kWh
